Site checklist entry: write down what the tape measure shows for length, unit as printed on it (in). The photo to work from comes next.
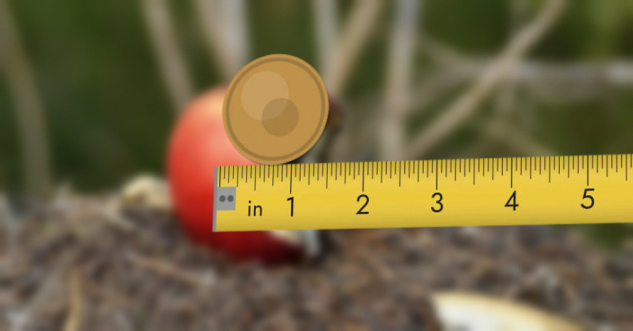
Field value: 1.5 in
